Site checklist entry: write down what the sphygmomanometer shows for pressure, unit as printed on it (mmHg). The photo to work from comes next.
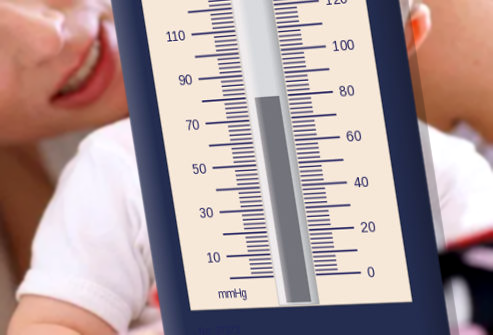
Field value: 80 mmHg
